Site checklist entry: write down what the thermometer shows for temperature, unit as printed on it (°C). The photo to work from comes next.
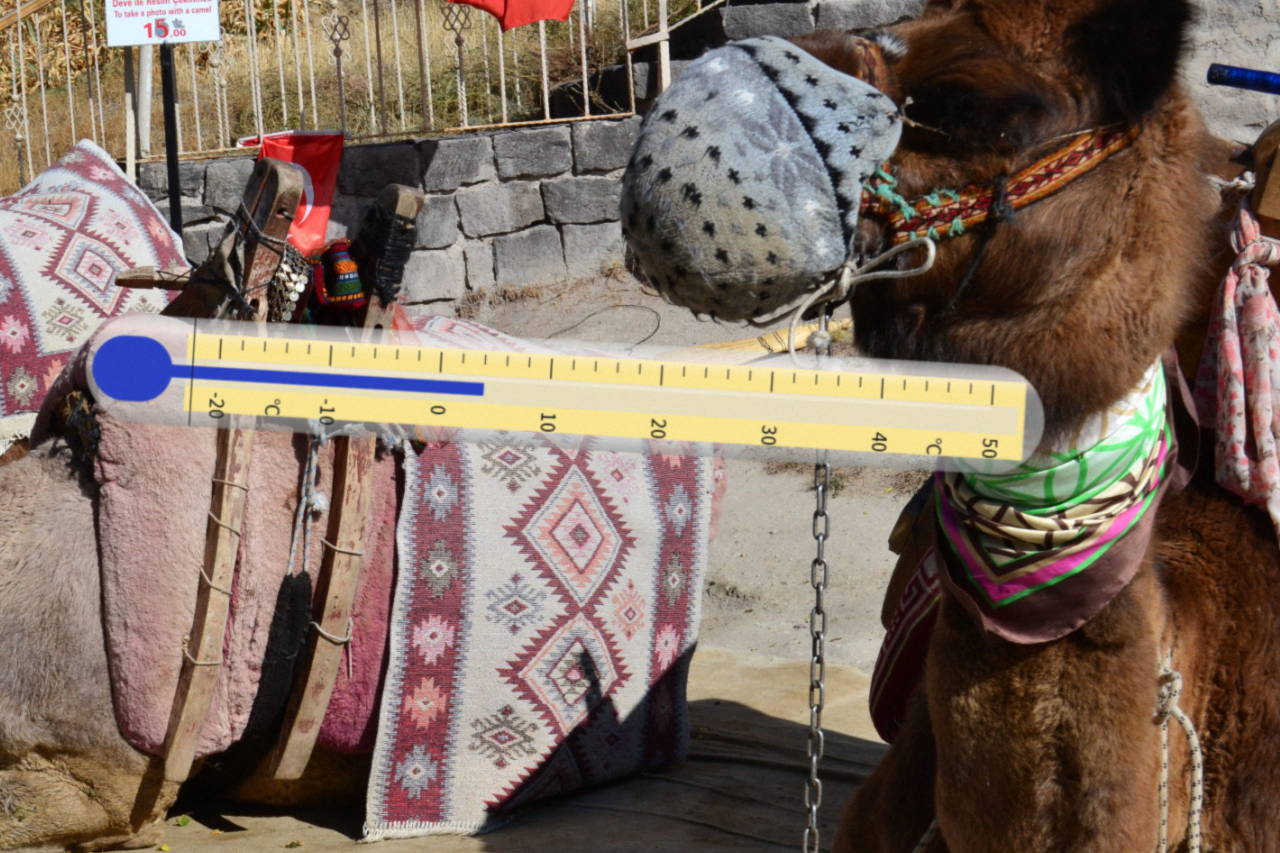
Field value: 4 °C
